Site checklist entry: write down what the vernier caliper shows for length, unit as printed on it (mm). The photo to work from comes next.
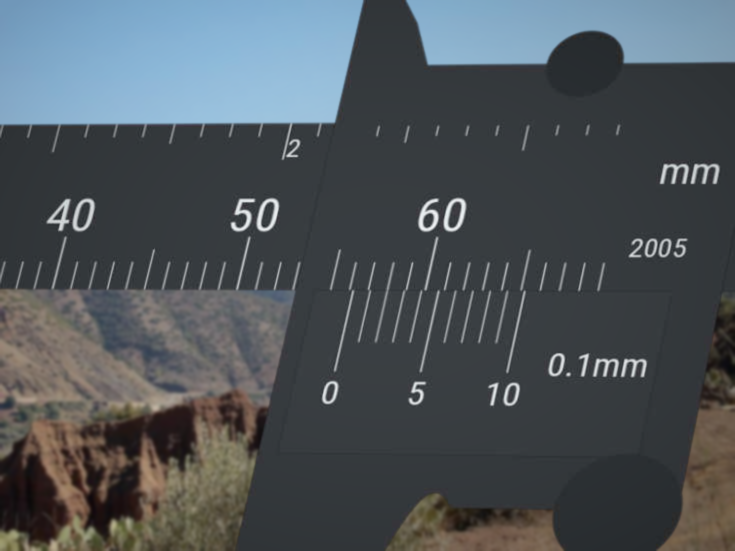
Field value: 56.2 mm
